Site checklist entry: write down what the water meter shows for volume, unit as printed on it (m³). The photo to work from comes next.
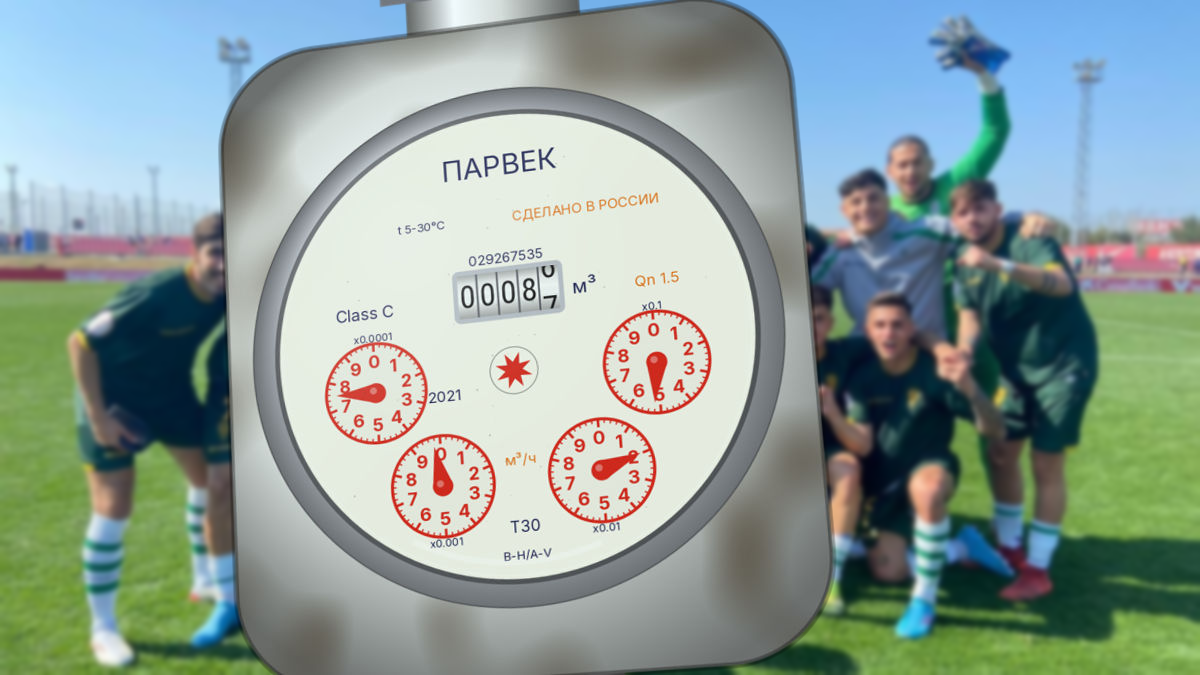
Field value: 86.5197 m³
